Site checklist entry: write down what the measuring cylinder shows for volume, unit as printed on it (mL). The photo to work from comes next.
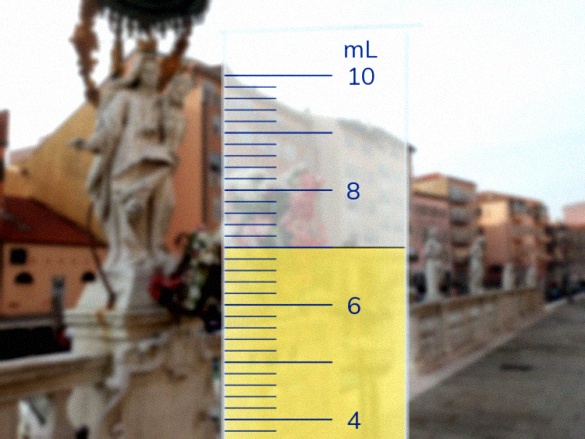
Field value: 7 mL
